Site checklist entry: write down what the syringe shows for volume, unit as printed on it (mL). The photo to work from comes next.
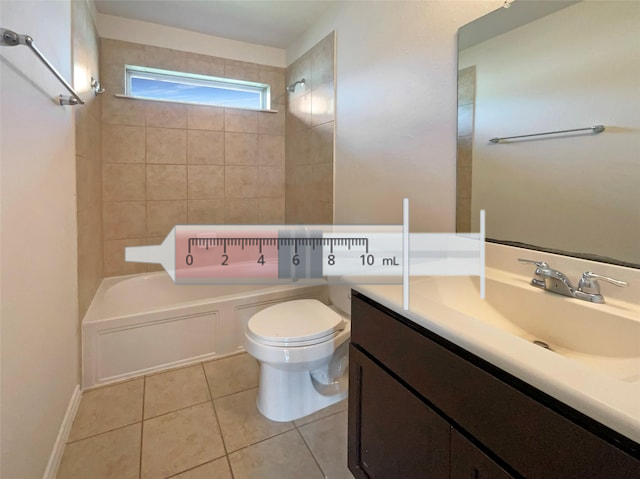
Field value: 5 mL
